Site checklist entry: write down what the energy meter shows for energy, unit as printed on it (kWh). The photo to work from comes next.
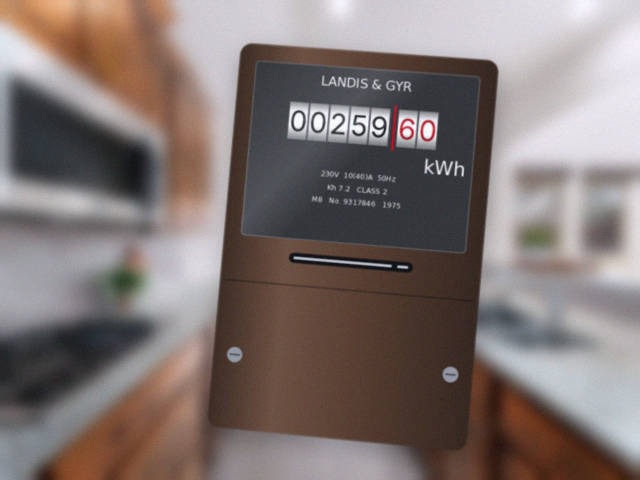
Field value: 259.60 kWh
